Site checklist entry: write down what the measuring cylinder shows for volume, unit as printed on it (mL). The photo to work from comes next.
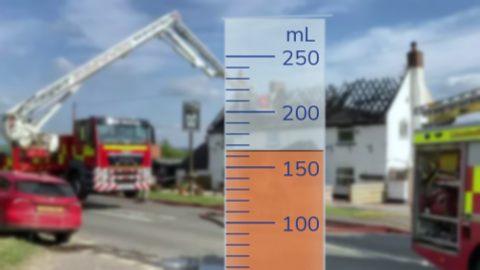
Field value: 165 mL
